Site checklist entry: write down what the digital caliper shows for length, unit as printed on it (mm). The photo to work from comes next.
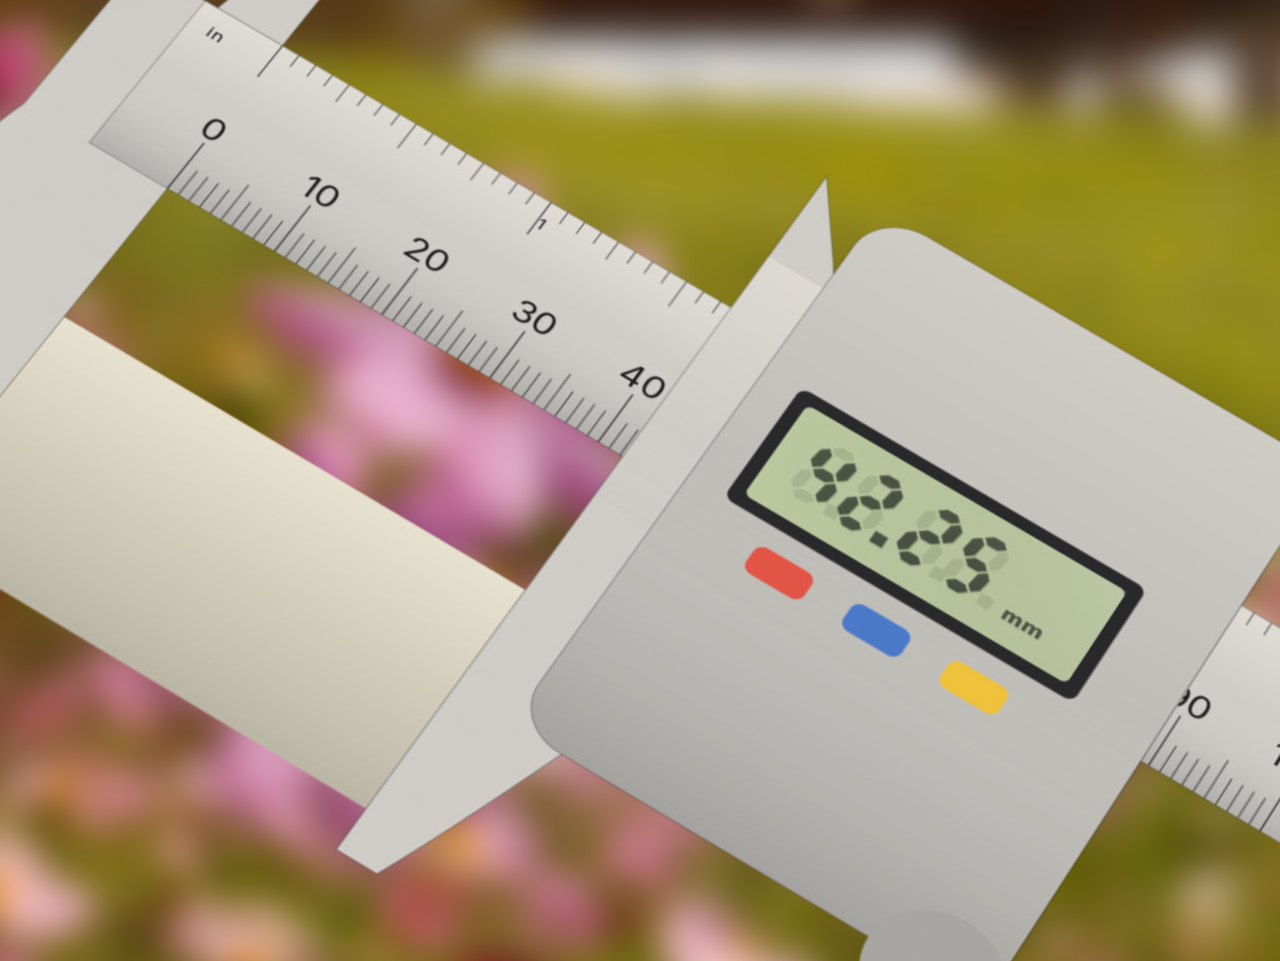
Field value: 42.25 mm
